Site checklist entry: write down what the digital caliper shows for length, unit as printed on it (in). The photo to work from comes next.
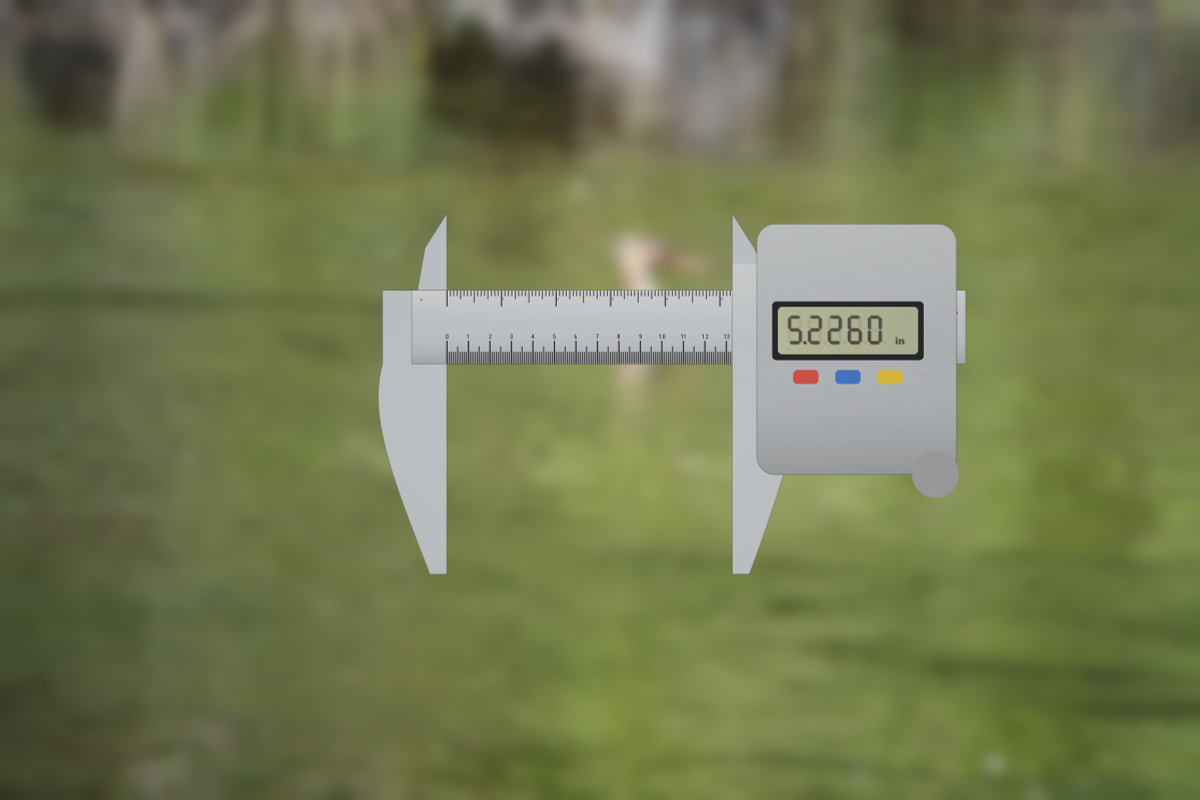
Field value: 5.2260 in
